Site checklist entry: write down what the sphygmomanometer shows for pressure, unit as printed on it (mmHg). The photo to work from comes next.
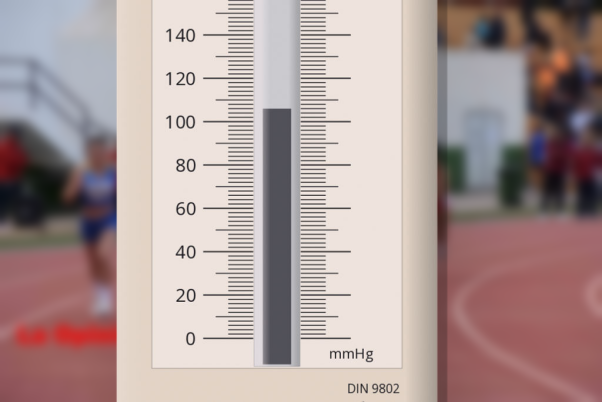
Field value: 106 mmHg
